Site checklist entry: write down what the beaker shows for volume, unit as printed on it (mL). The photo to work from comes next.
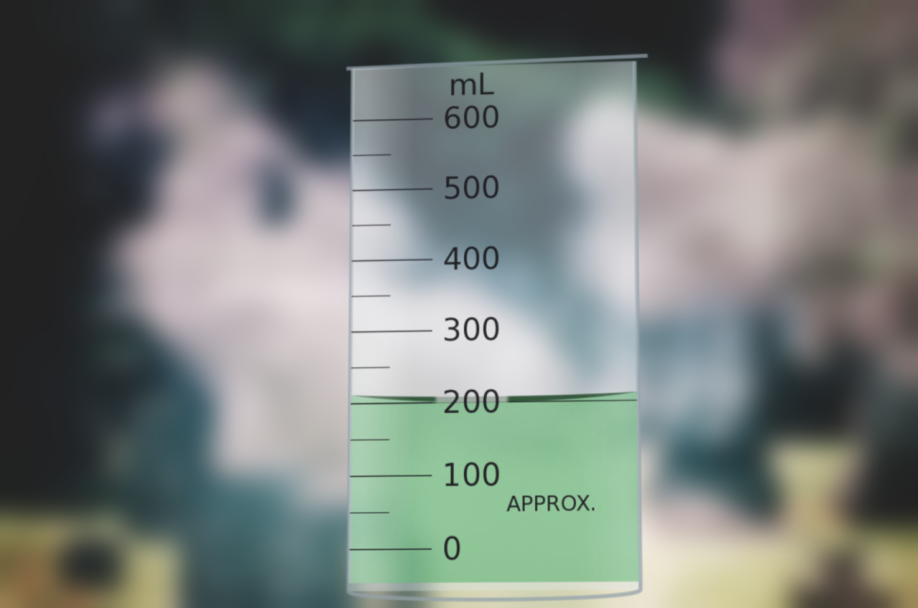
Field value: 200 mL
